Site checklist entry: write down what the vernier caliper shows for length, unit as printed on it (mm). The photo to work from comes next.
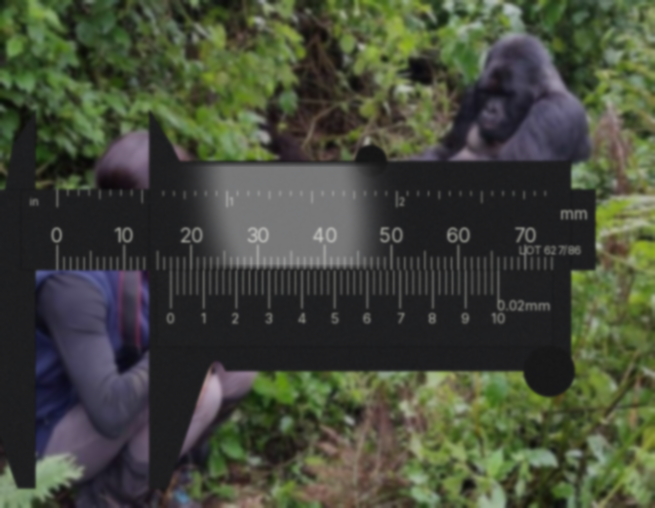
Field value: 17.0 mm
